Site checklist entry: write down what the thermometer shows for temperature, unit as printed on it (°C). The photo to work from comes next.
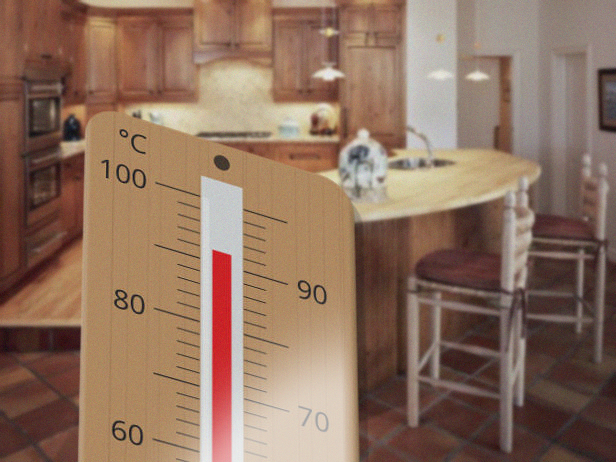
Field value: 92 °C
